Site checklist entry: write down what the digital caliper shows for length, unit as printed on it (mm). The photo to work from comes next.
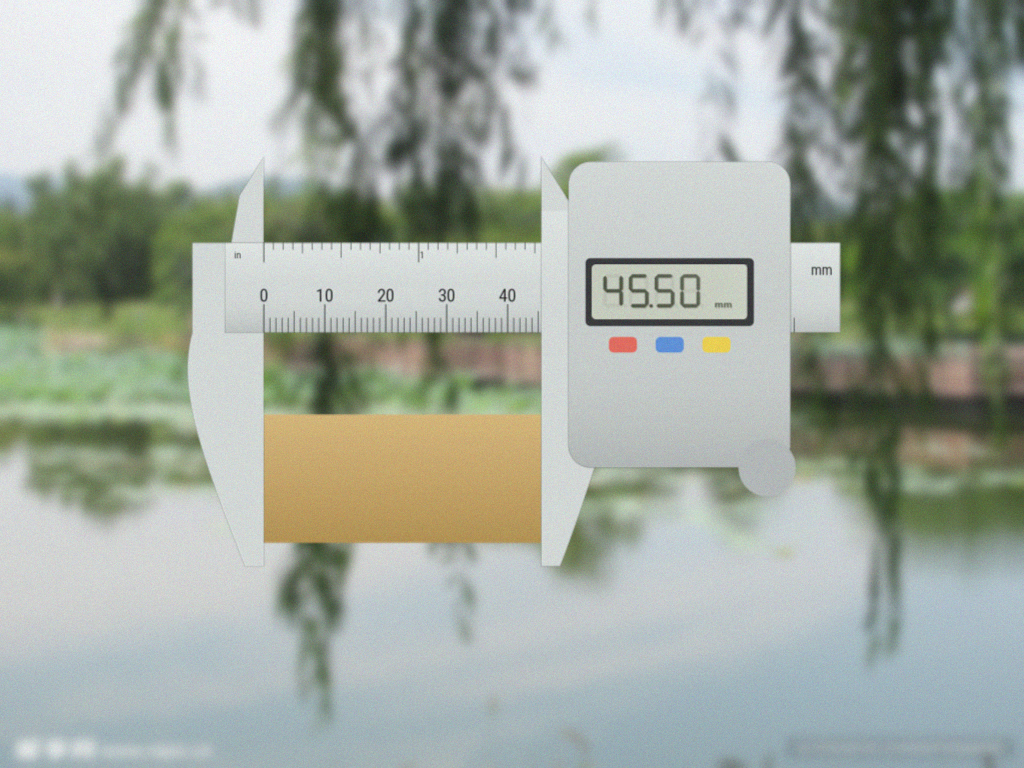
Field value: 45.50 mm
